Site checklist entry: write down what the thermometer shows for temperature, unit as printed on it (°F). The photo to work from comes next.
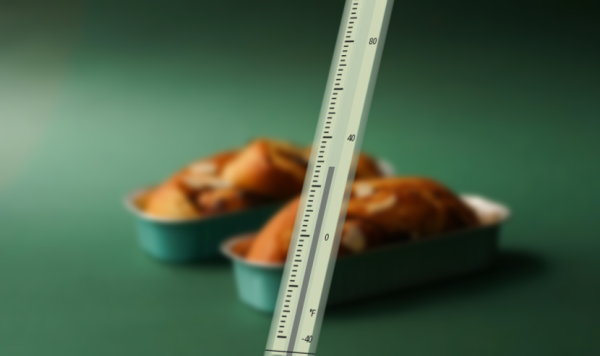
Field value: 28 °F
